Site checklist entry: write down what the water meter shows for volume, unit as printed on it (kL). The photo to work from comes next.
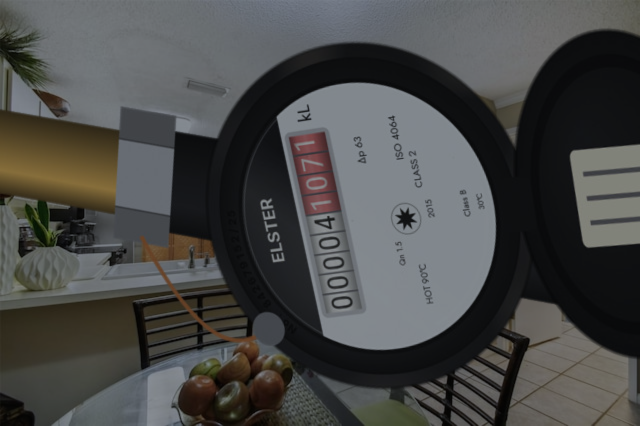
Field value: 4.1071 kL
